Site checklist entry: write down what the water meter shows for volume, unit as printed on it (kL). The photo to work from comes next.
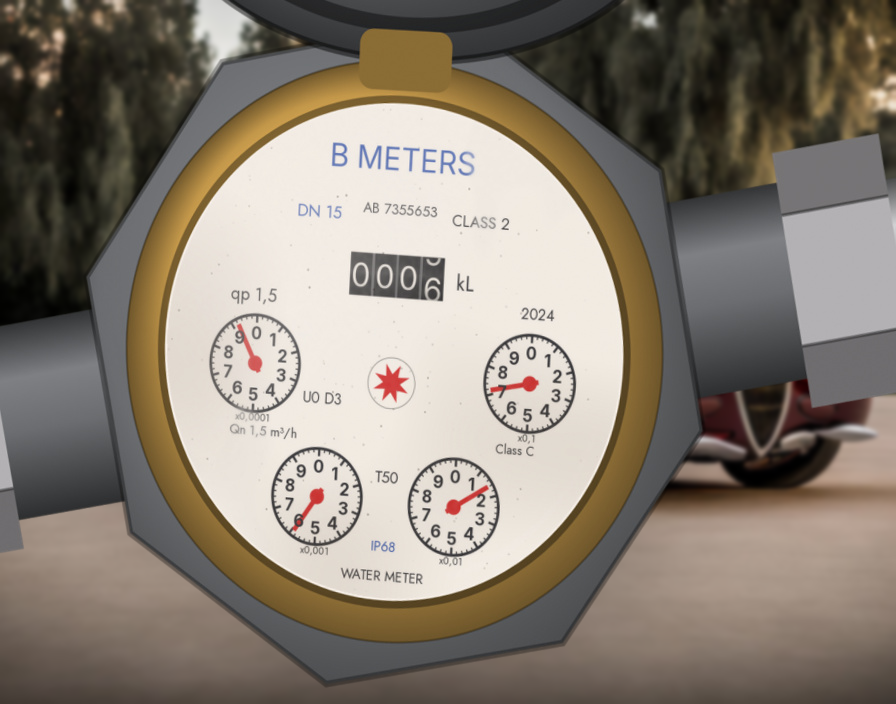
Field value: 5.7159 kL
